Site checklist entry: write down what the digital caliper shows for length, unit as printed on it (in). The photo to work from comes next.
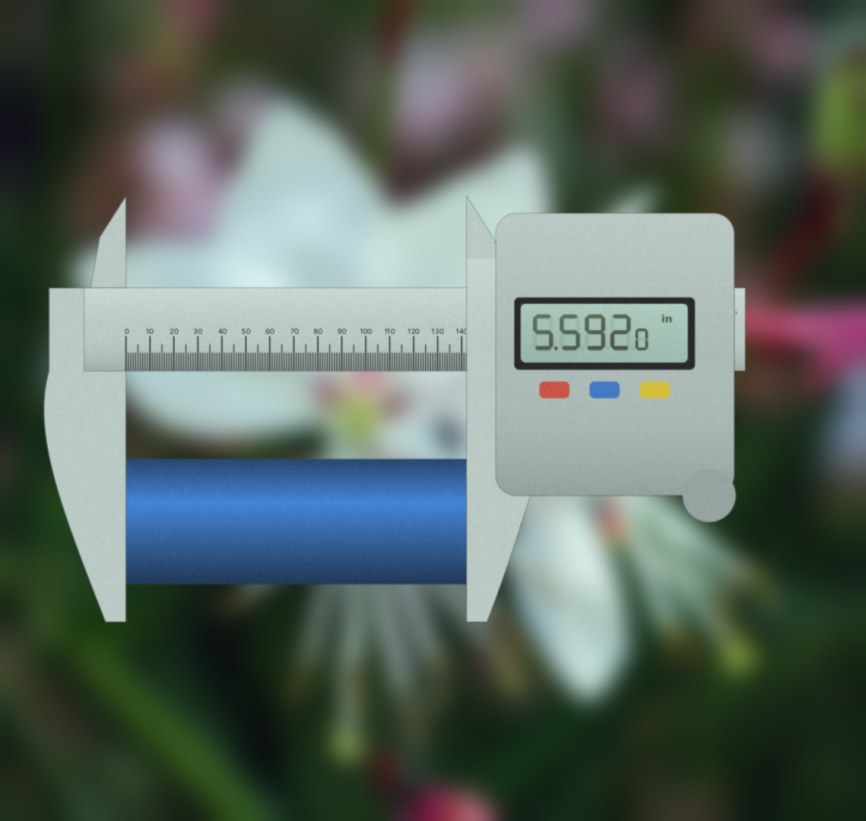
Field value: 5.5920 in
